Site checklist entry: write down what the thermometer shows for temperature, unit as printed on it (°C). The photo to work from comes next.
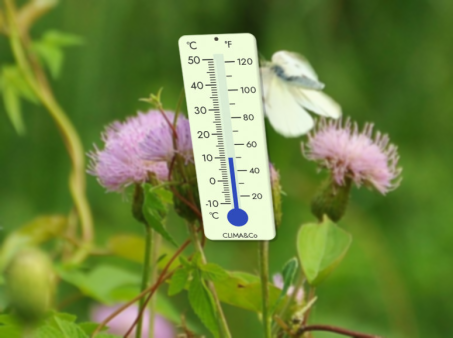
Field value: 10 °C
